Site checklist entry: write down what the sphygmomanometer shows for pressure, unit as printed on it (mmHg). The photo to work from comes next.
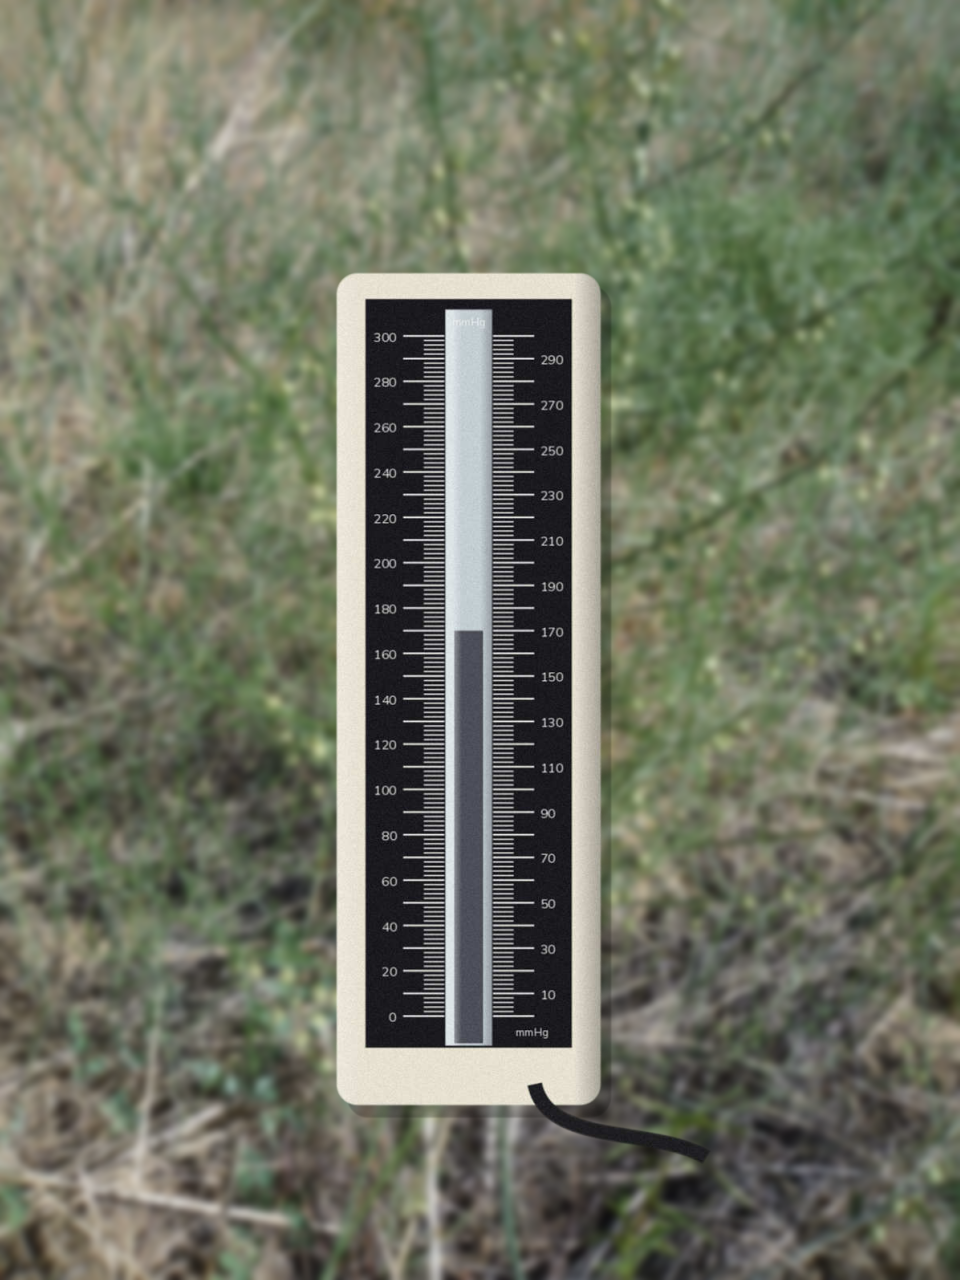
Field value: 170 mmHg
